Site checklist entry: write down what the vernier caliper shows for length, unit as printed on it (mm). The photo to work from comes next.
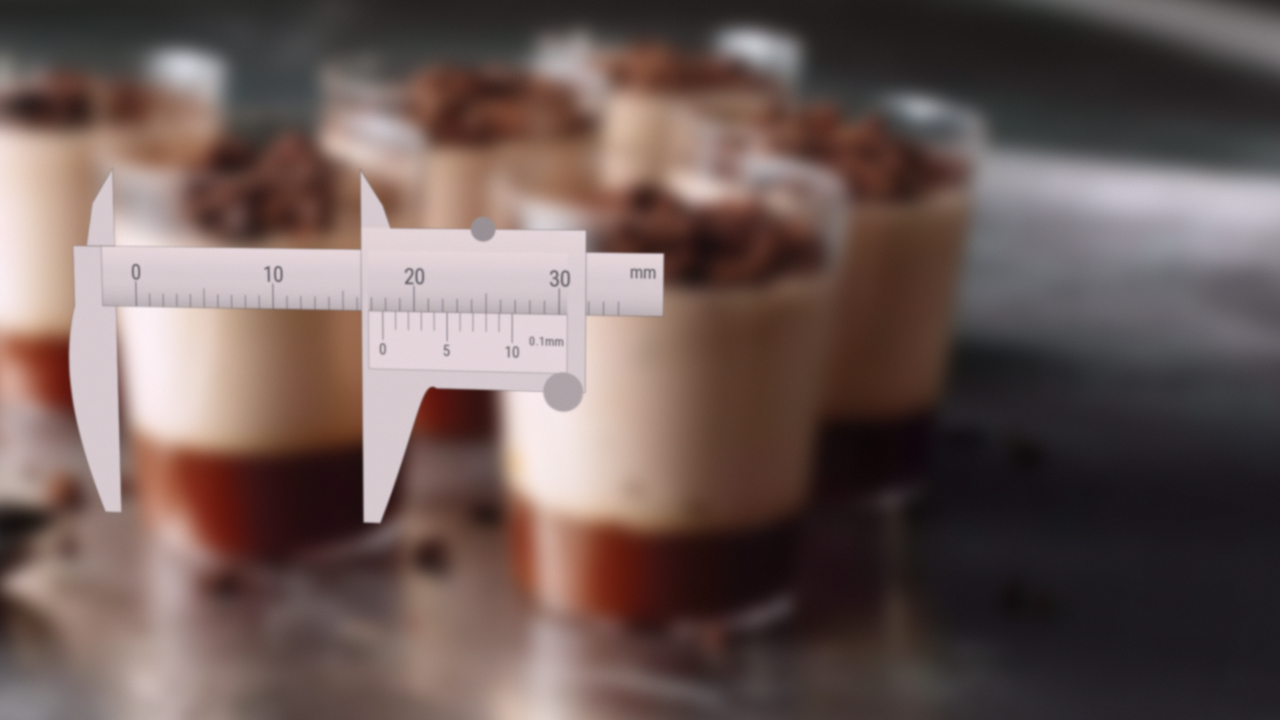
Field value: 17.8 mm
